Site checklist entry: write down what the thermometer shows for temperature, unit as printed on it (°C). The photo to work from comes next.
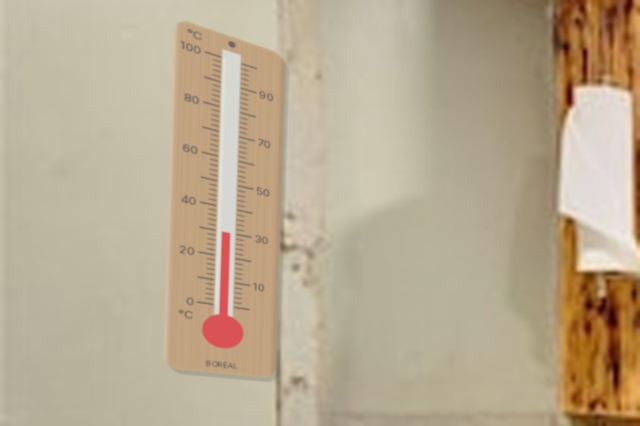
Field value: 30 °C
